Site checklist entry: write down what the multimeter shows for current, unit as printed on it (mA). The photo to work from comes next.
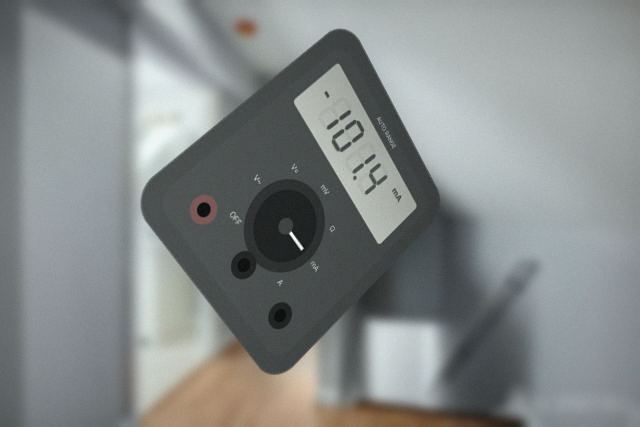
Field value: -101.4 mA
